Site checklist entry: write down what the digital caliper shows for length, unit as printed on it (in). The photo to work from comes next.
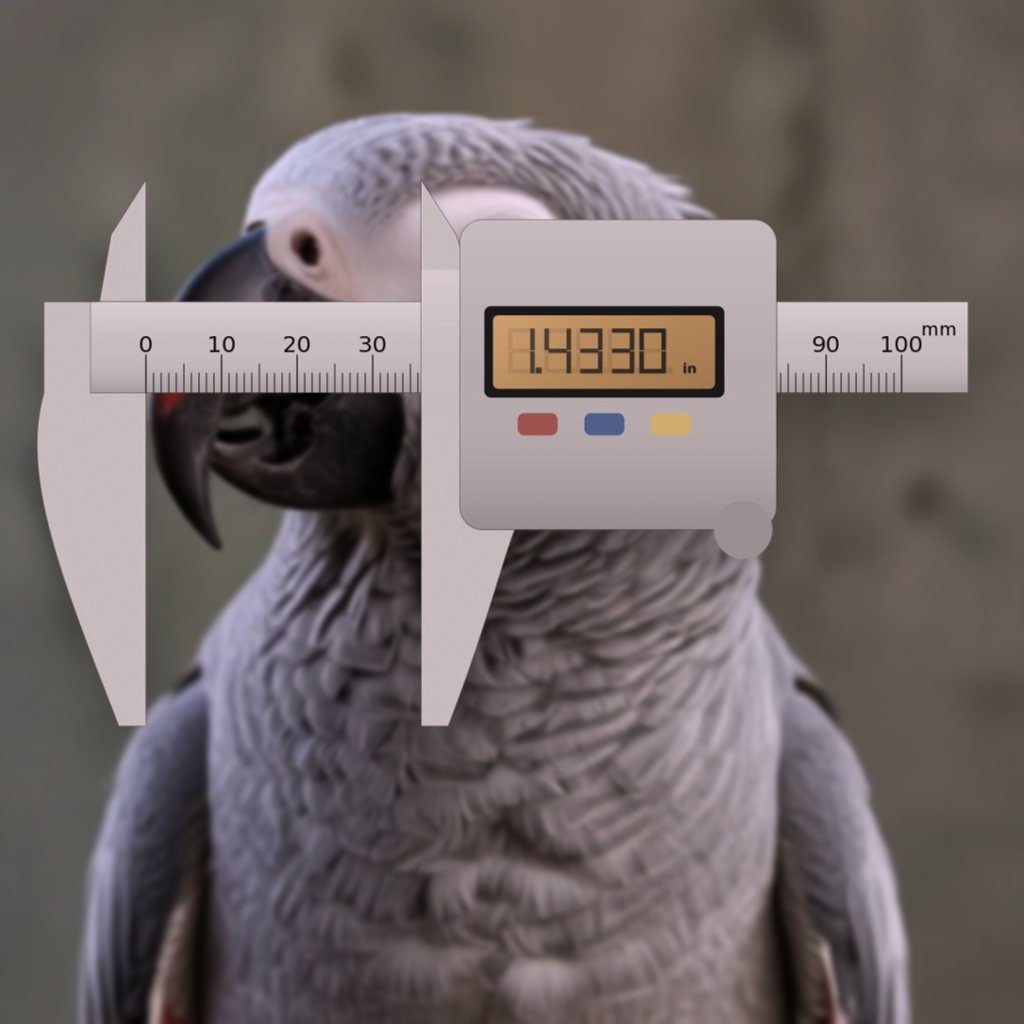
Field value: 1.4330 in
